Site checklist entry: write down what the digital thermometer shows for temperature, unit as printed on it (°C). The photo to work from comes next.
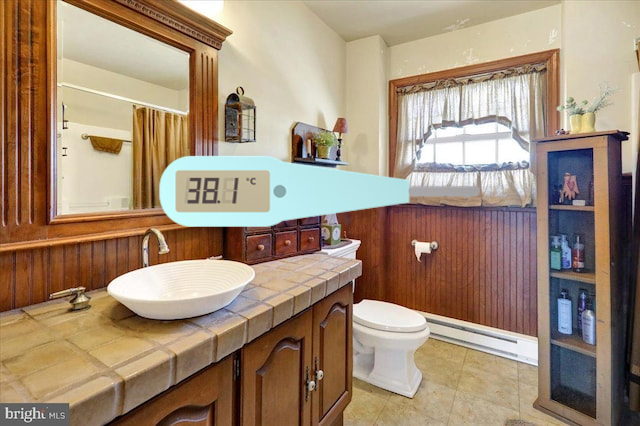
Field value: 38.1 °C
